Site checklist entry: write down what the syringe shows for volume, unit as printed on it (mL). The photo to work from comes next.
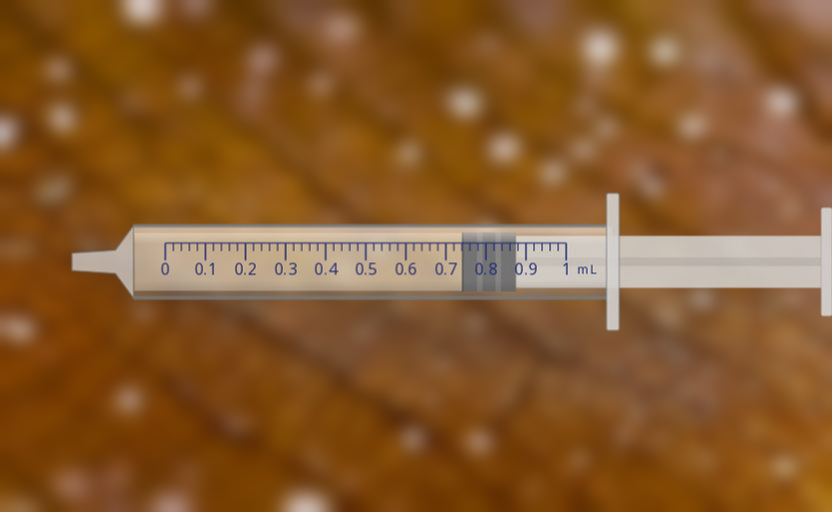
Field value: 0.74 mL
